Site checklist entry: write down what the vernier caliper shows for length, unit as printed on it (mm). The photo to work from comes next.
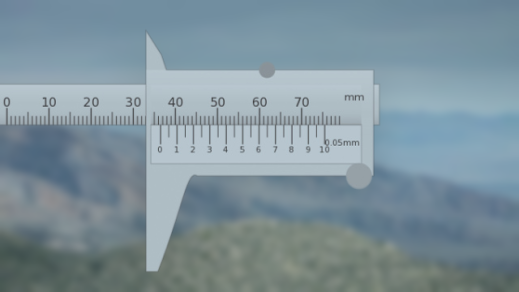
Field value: 36.5 mm
